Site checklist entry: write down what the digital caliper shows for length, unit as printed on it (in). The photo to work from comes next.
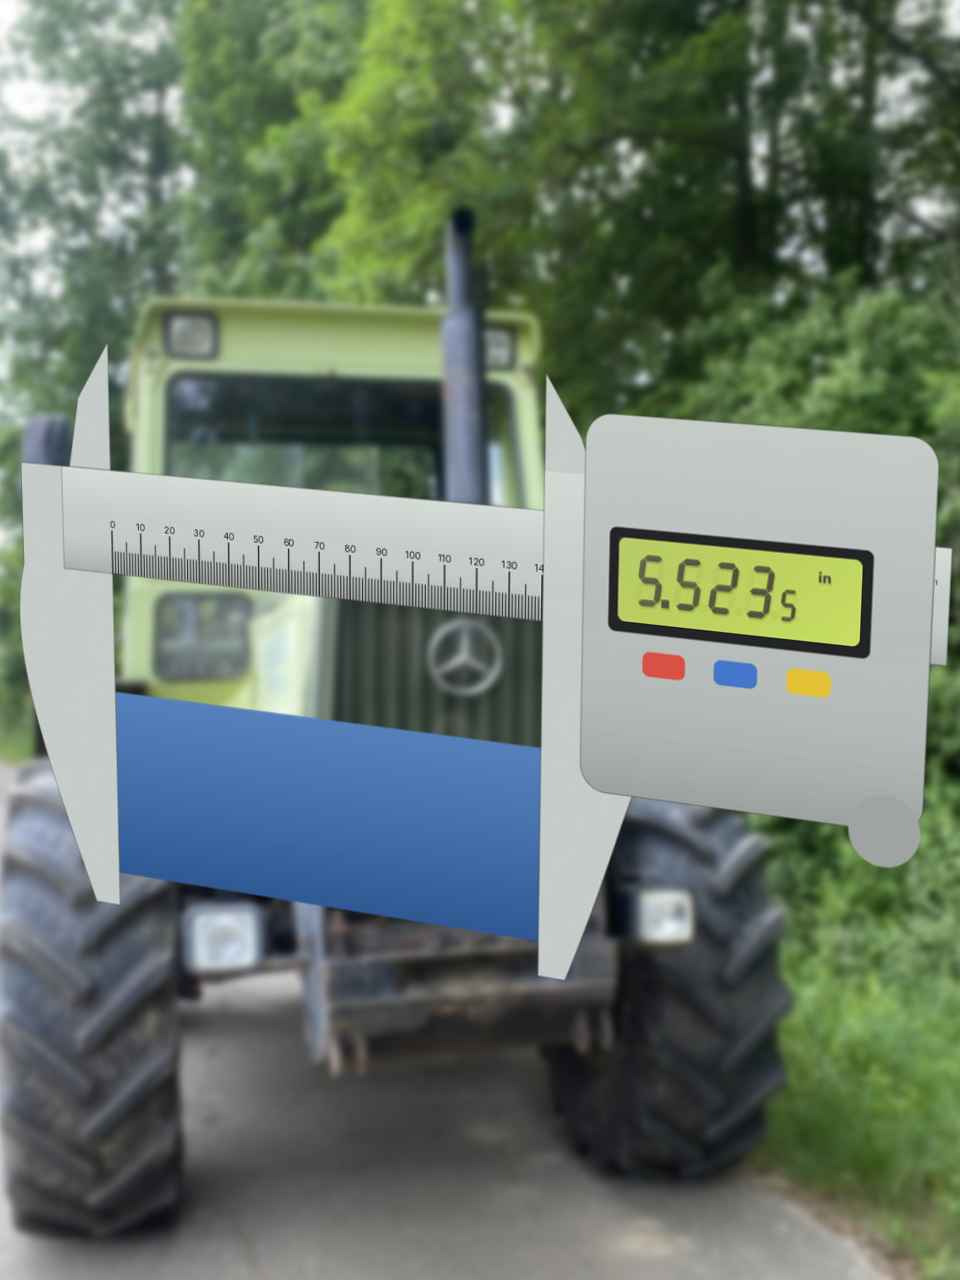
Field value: 5.5235 in
